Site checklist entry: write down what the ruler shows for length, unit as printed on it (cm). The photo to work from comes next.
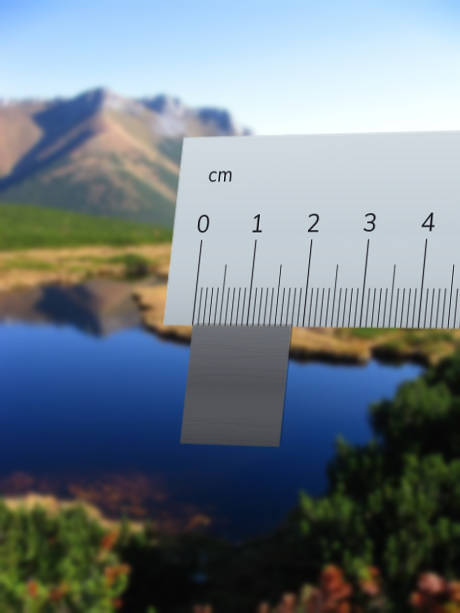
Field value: 1.8 cm
